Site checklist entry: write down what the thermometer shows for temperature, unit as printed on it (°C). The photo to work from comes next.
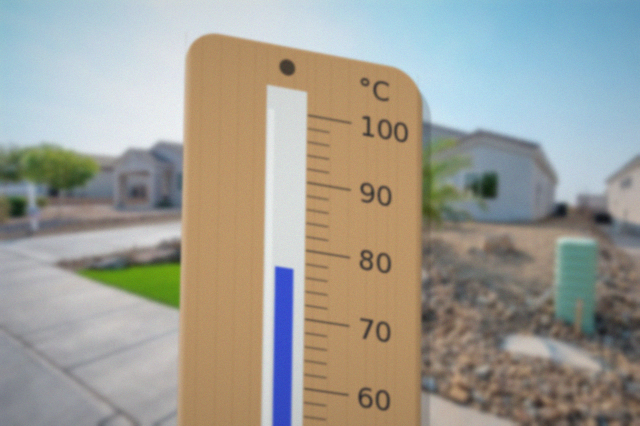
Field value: 77 °C
